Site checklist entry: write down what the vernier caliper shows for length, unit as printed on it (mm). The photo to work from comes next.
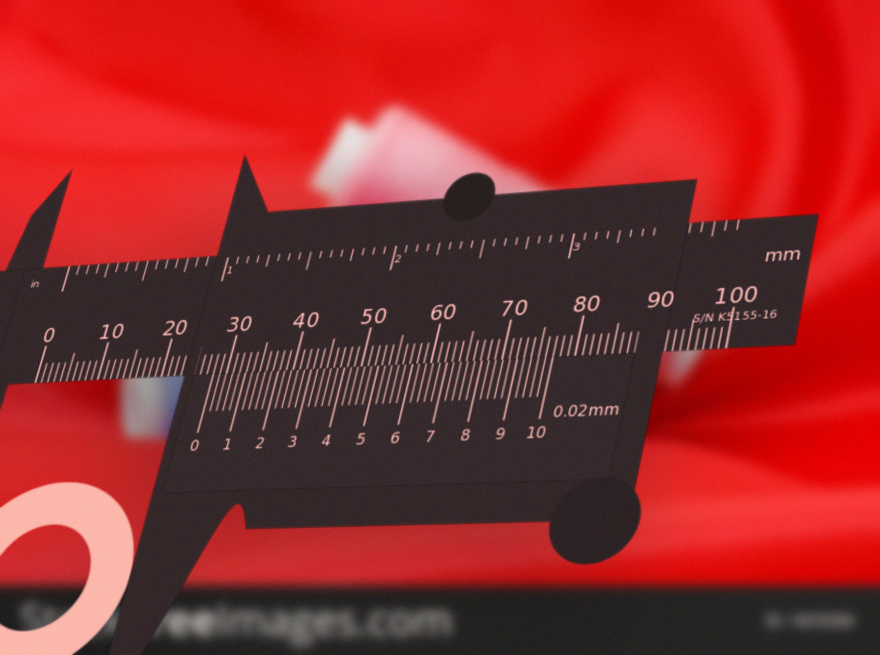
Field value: 28.0 mm
